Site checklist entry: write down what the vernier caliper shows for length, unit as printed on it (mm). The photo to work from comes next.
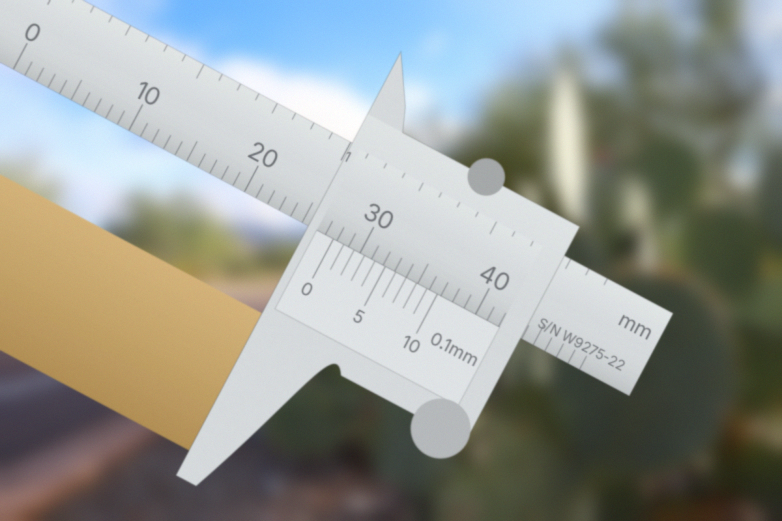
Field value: 27.7 mm
